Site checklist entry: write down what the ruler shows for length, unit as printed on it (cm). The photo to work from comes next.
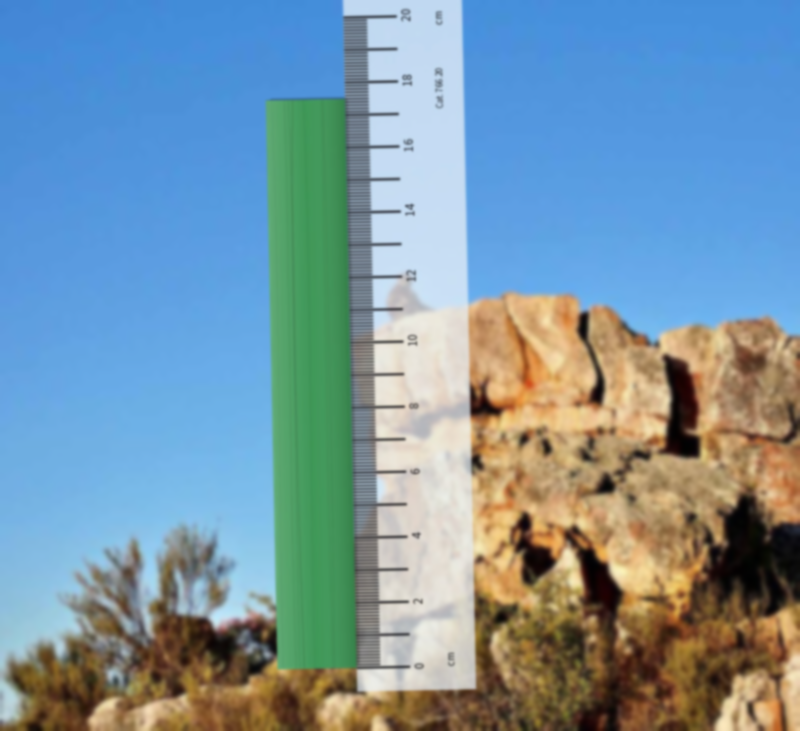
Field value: 17.5 cm
